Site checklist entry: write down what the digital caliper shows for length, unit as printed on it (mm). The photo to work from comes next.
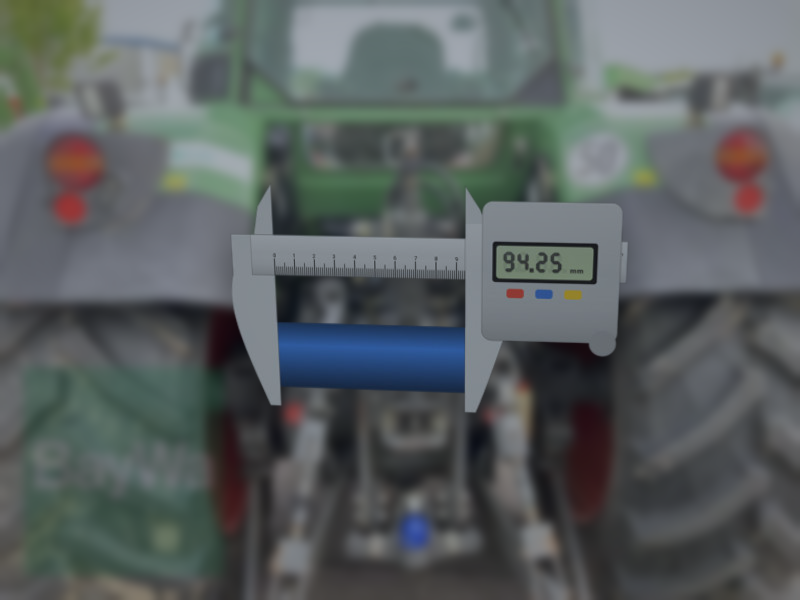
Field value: 94.25 mm
